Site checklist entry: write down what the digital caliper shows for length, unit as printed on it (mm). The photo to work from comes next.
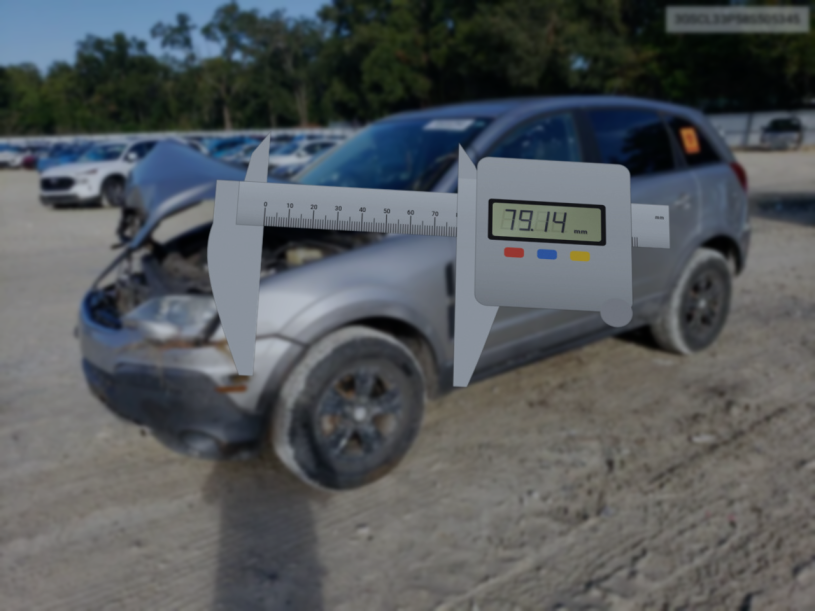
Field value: 79.14 mm
